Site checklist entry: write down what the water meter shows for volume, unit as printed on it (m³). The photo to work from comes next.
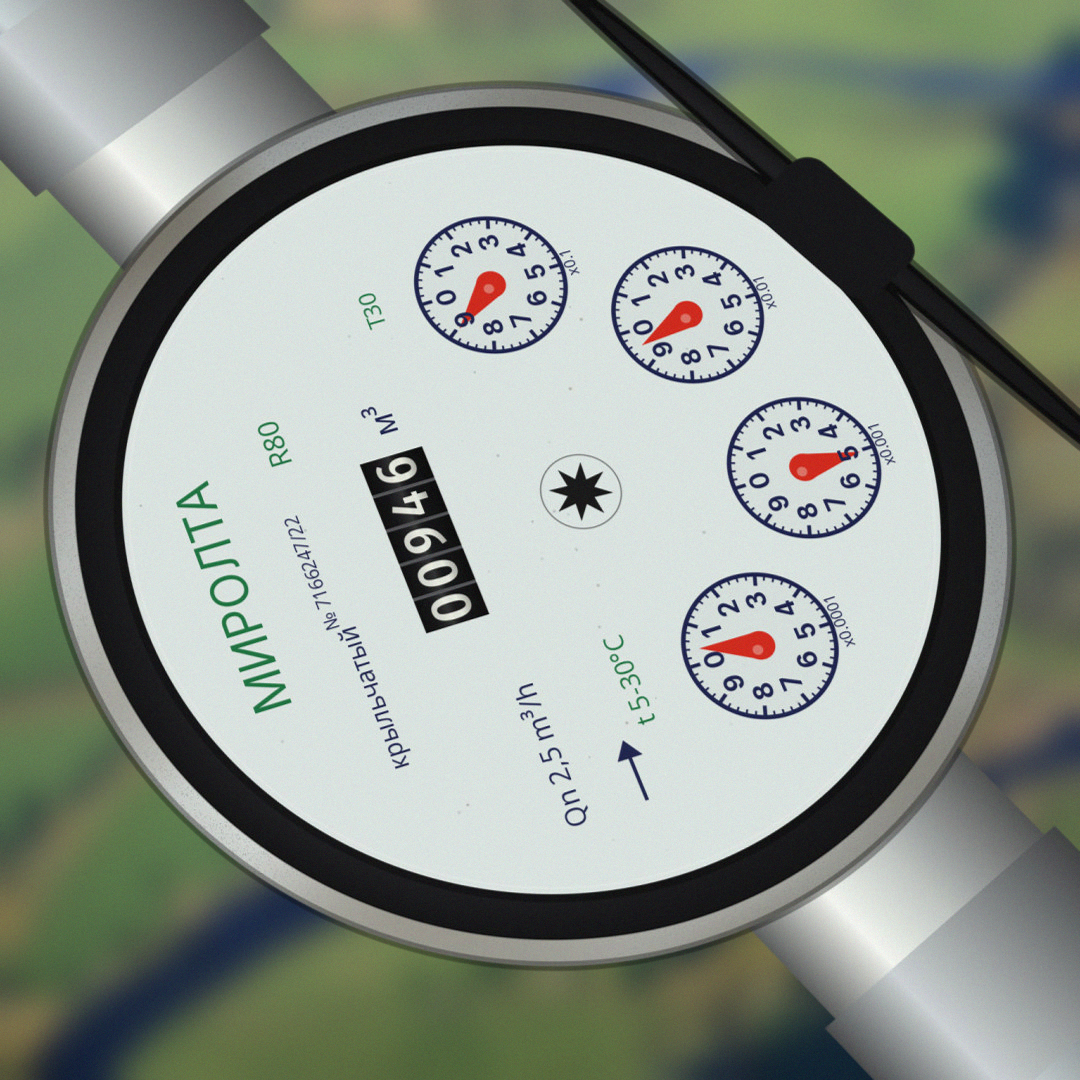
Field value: 946.8950 m³
